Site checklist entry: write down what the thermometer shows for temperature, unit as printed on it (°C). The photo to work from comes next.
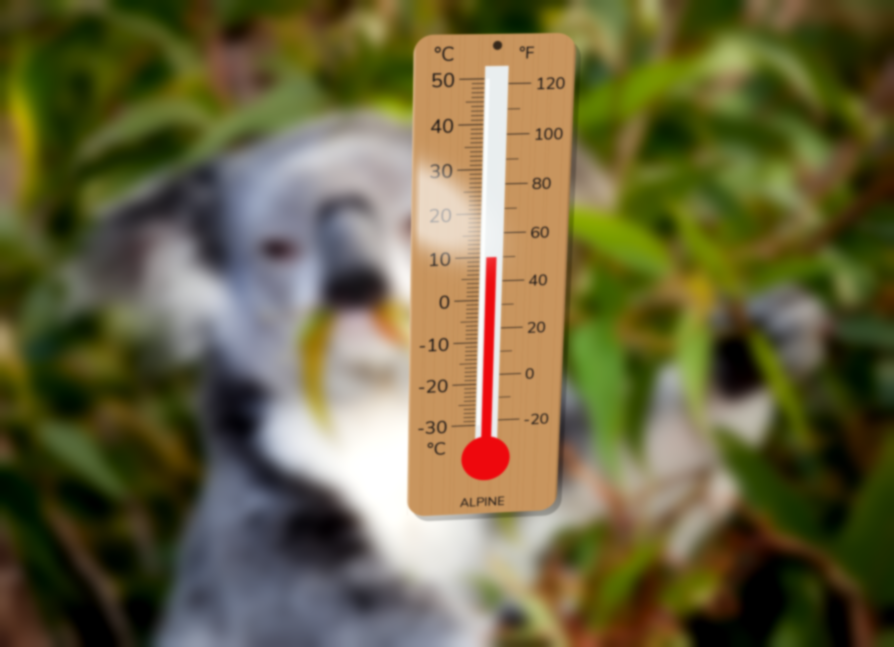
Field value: 10 °C
